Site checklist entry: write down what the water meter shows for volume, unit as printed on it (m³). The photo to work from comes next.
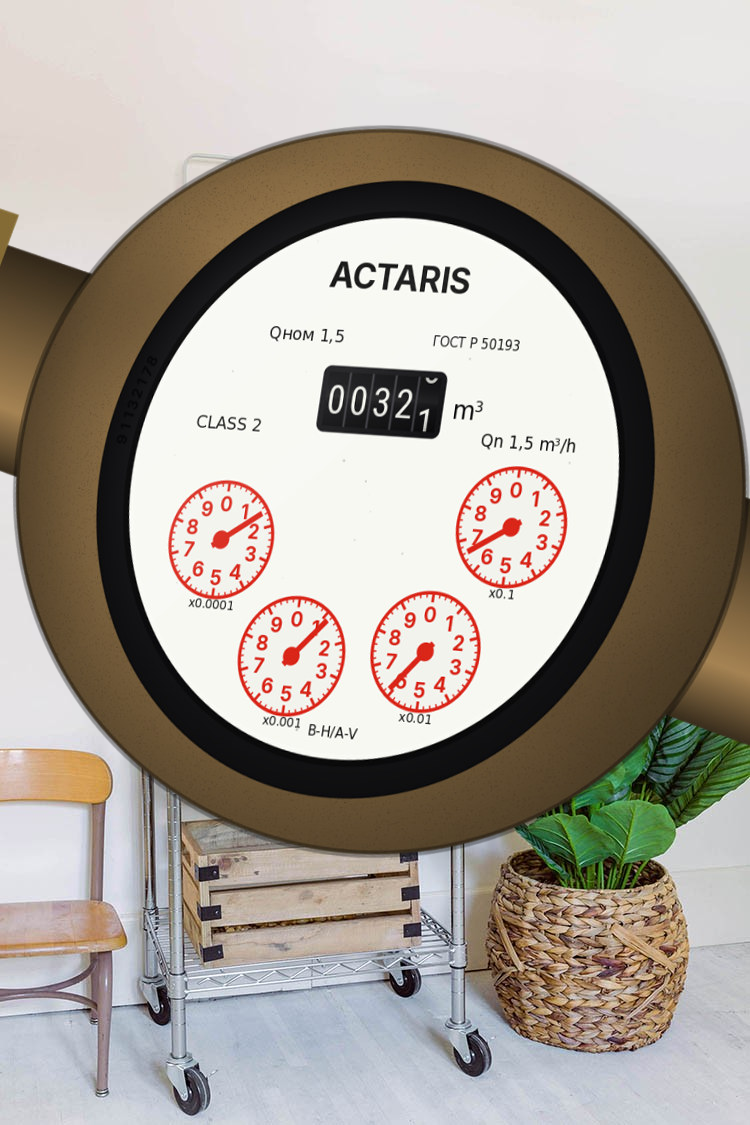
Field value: 320.6611 m³
